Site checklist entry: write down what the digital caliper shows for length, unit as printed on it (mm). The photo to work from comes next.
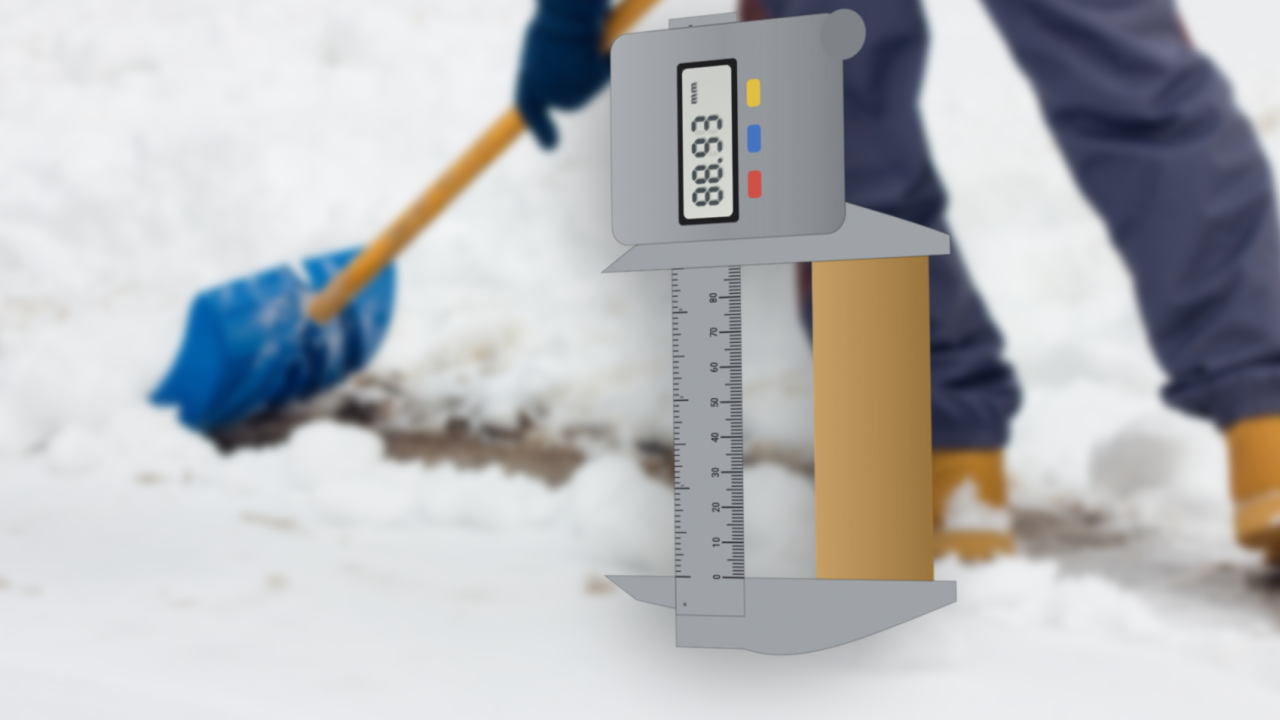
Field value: 88.93 mm
